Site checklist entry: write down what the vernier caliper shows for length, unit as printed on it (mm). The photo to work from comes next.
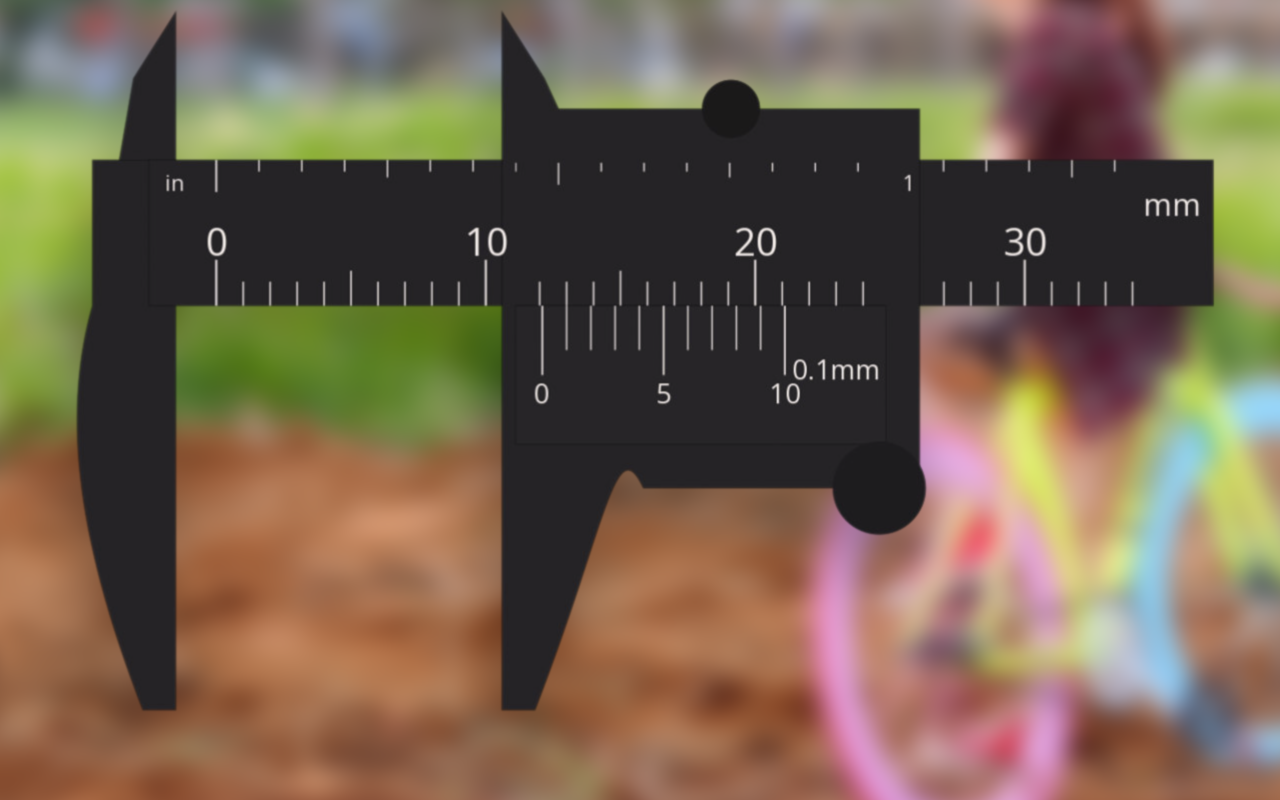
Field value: 12.1 mm
